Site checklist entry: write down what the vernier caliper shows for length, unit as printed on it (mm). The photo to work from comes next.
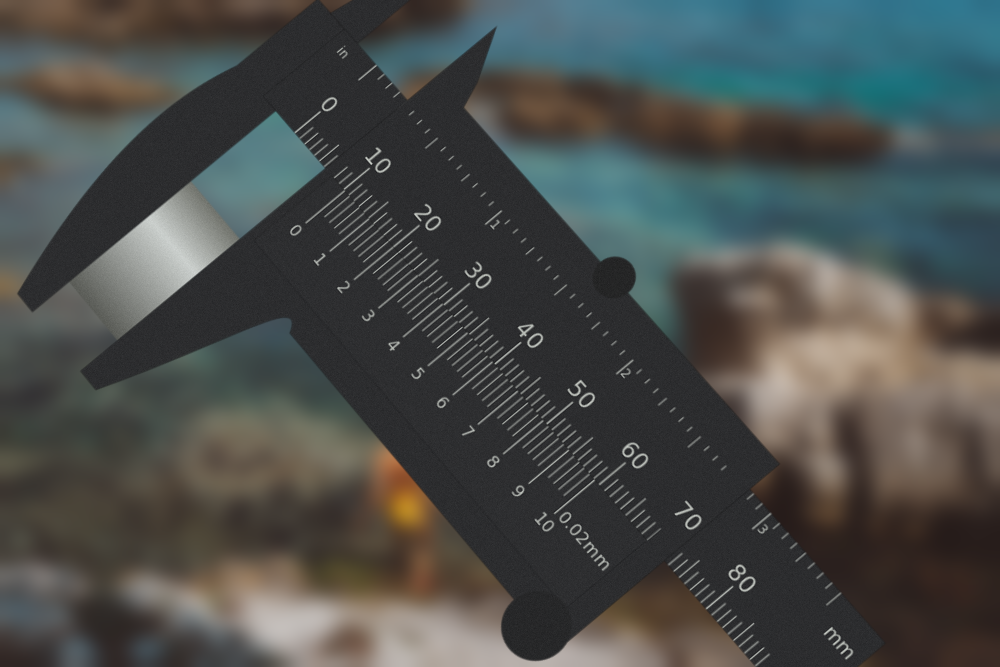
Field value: 10.2 mm
